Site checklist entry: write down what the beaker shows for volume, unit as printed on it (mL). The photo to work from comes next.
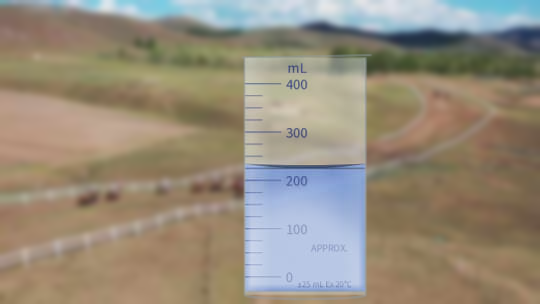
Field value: 225 mL
